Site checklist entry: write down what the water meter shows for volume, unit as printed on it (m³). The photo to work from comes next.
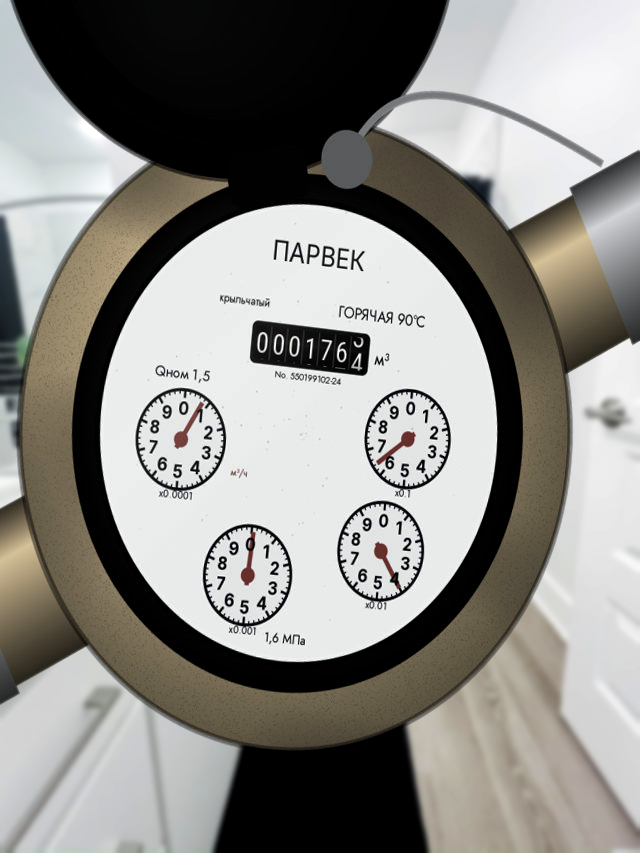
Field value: 1763.6400 m³
